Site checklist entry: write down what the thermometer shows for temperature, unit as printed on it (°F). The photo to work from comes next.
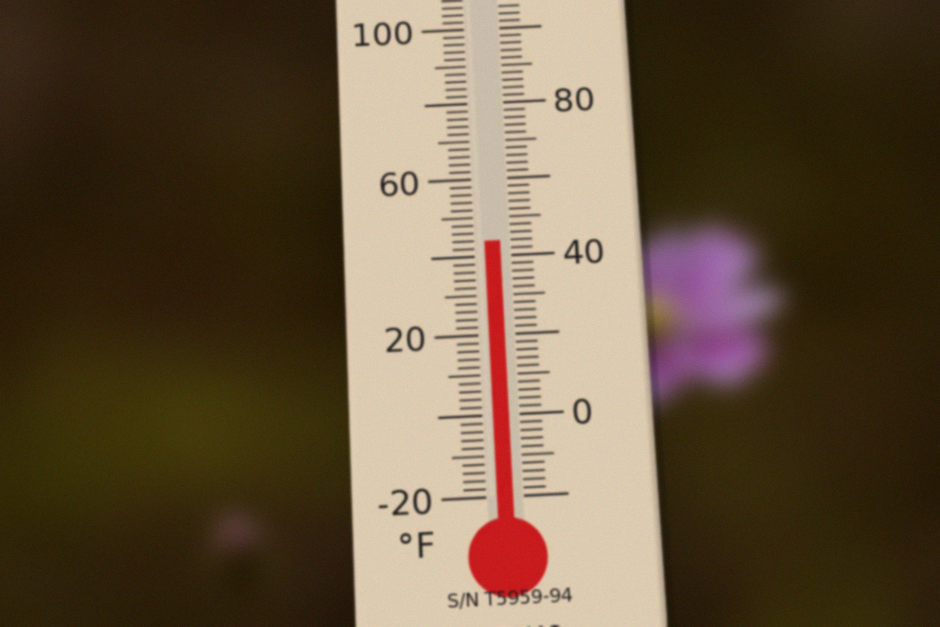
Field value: 44 °F
